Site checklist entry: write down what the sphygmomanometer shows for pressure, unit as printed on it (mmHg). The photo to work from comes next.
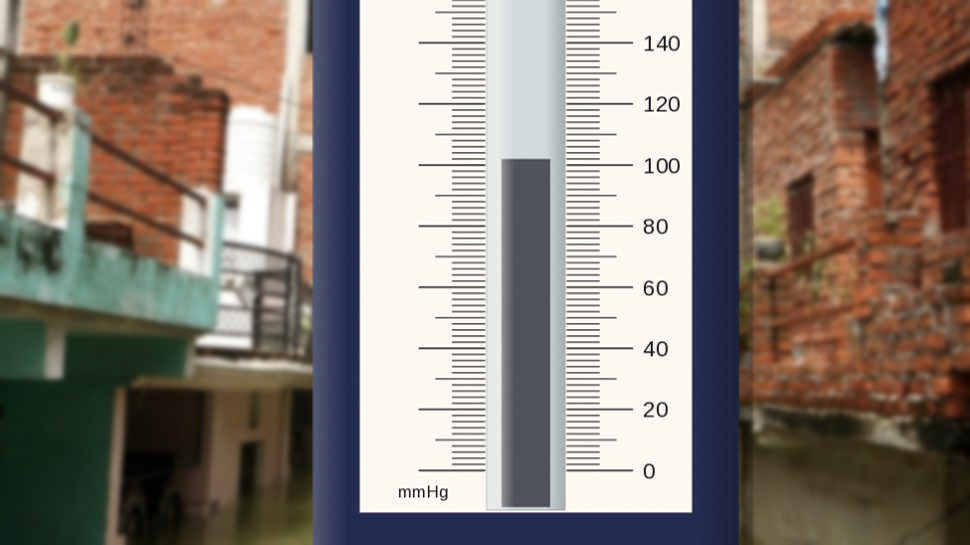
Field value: 102 mmHg
